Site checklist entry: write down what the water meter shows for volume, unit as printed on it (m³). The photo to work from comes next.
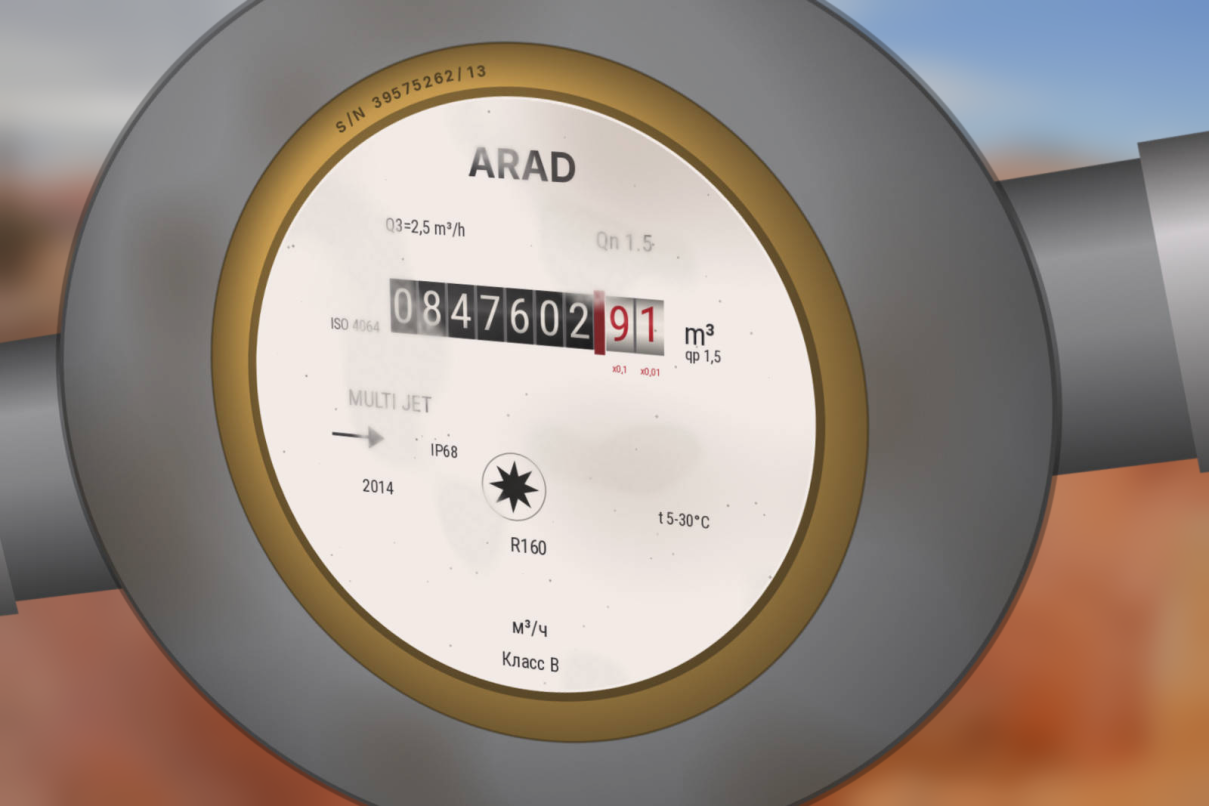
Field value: 847602.91 m³
